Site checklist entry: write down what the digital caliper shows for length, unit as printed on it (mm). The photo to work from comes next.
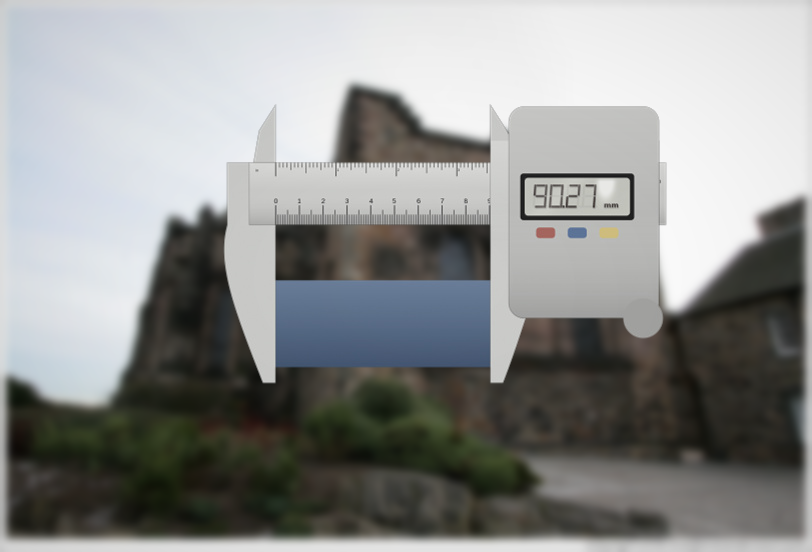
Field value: 90.27 mm
